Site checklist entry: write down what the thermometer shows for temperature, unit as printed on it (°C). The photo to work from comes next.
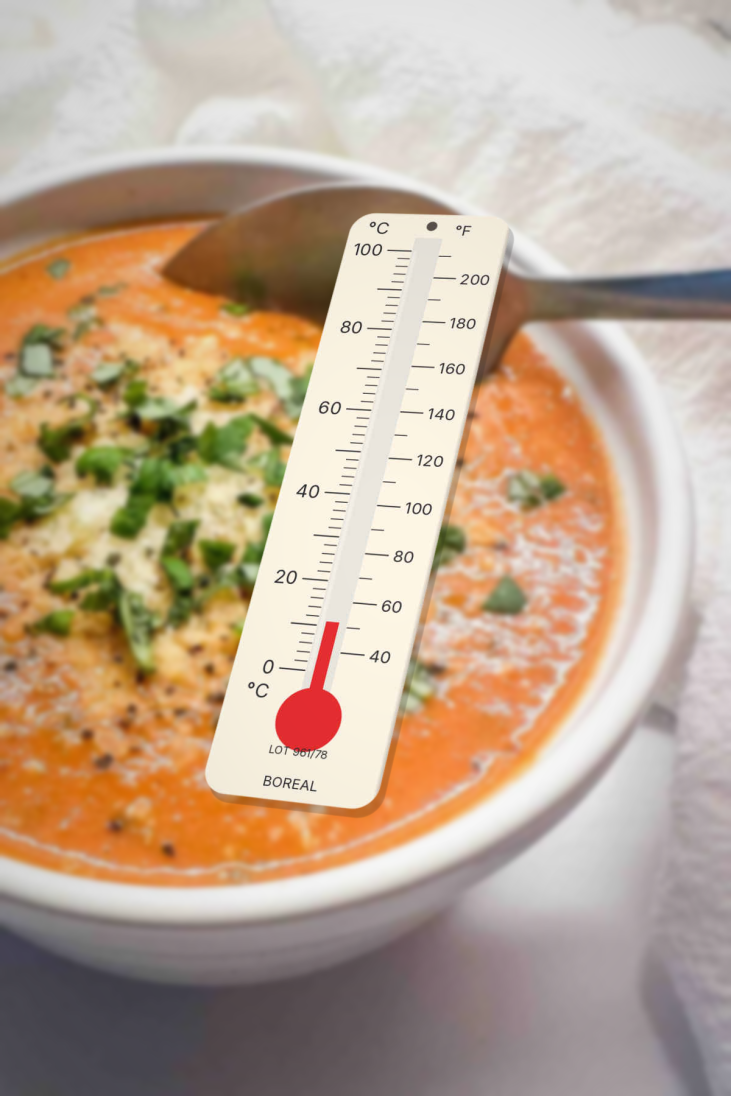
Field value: 11 °C
